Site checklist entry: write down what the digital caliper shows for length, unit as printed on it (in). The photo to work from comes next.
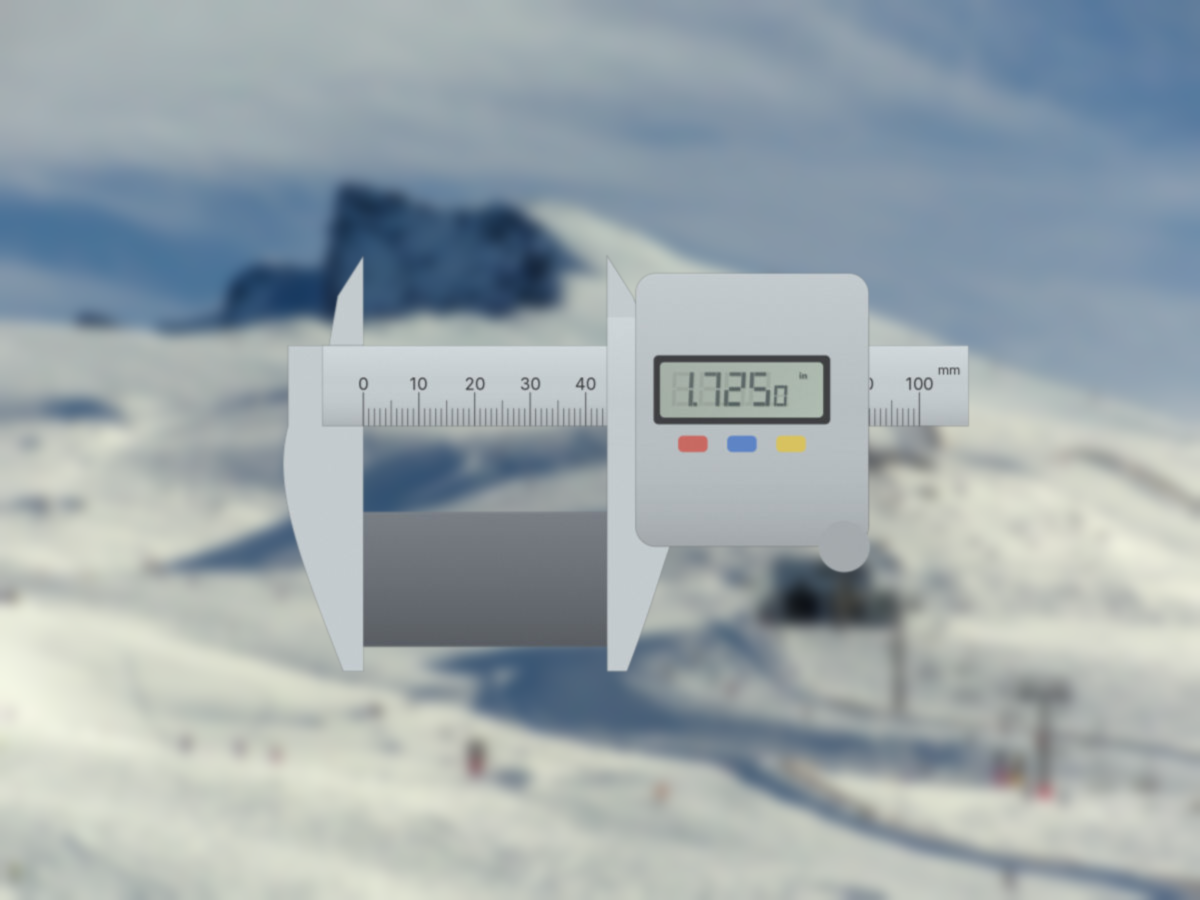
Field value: 1.7250 in
